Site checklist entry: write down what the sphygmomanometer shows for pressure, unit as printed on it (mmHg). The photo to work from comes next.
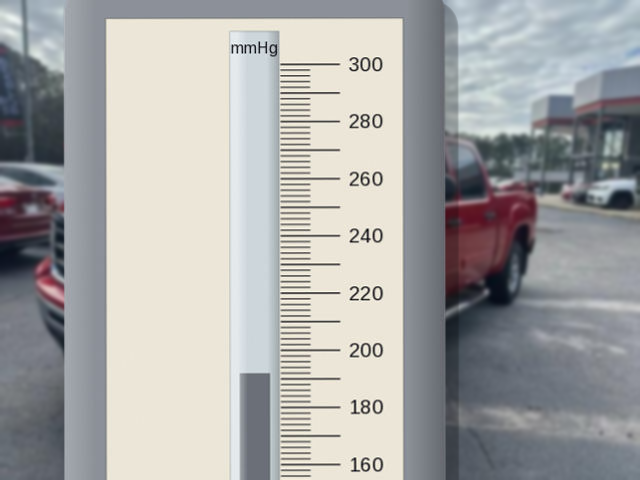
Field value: 192 mmHg
